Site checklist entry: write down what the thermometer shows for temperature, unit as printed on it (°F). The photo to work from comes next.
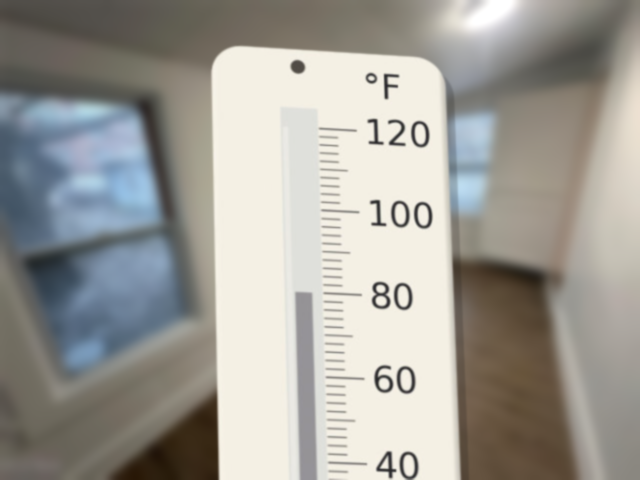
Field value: 80 °F
